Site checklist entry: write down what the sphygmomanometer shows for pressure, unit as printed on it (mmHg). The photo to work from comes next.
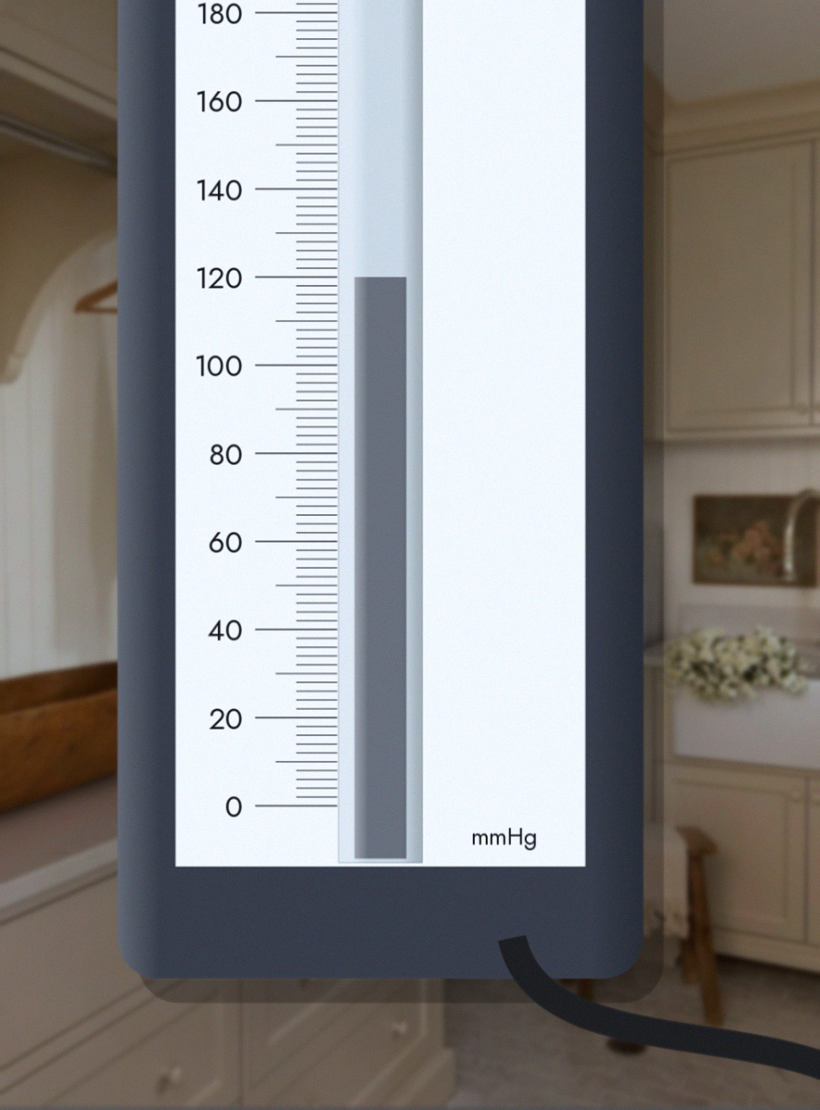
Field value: 120 mmHg
